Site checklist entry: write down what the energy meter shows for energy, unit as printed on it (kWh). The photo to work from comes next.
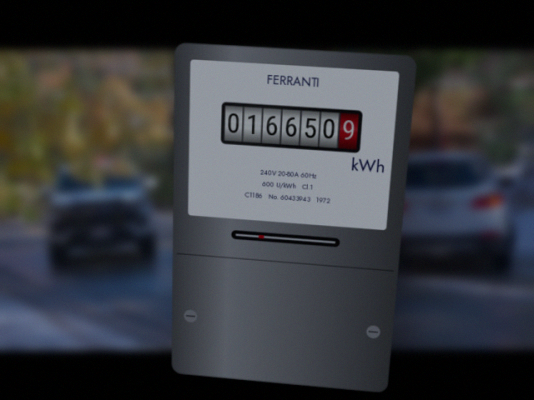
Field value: 16650.9 kWh
